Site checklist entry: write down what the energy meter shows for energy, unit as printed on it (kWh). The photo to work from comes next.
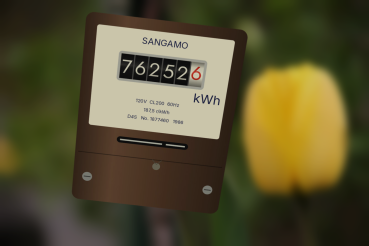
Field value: 76252.6 kWh
